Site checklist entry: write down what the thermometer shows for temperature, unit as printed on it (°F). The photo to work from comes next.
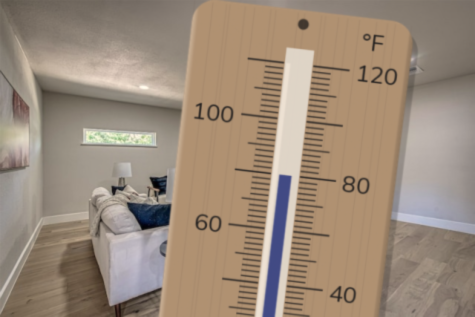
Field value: 80 °F
